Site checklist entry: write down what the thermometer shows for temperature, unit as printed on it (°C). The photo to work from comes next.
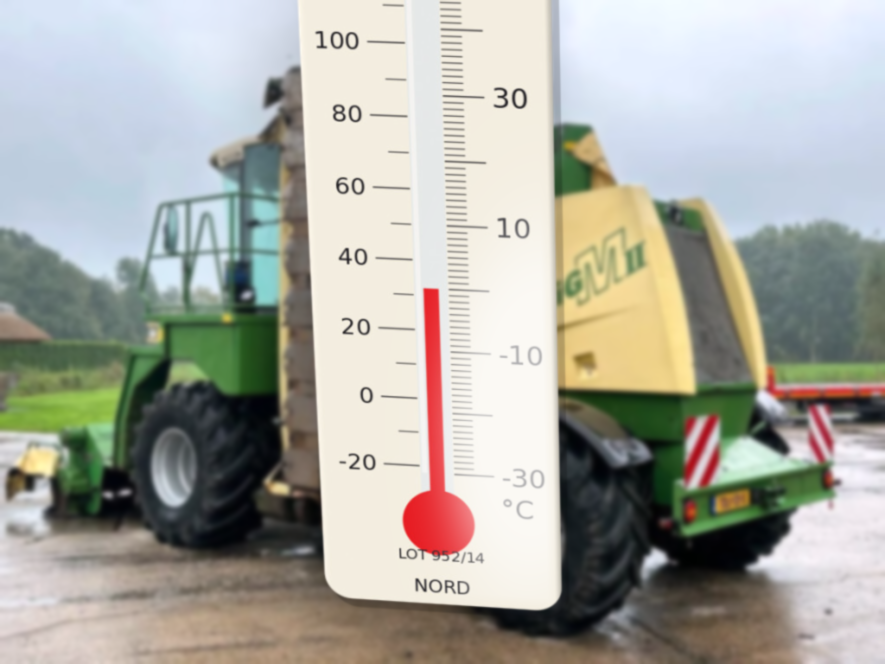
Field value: 0 °C
